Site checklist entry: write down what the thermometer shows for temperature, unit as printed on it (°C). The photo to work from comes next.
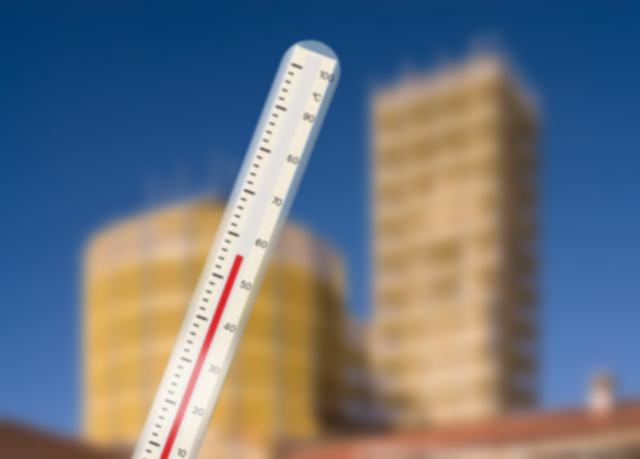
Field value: 56 °C
